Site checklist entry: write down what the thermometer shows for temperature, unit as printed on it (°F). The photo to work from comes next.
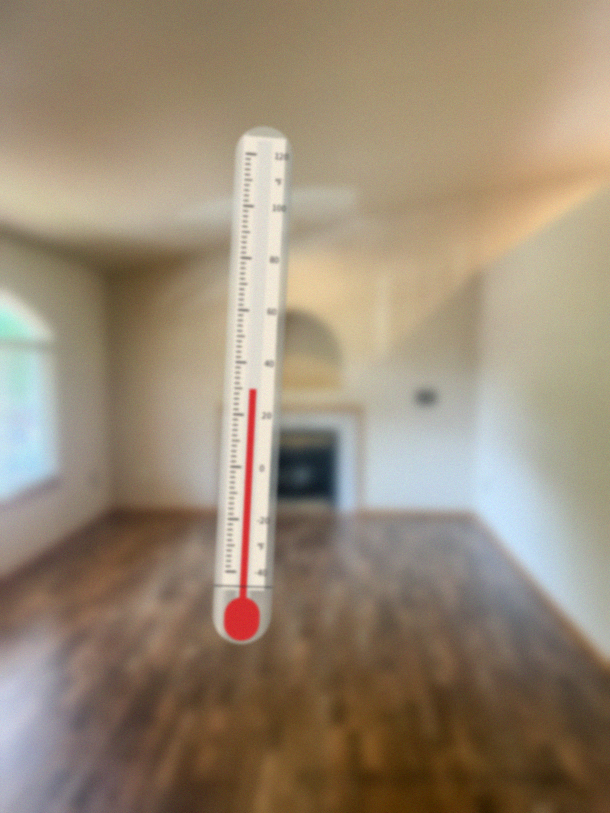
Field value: 30 °F
